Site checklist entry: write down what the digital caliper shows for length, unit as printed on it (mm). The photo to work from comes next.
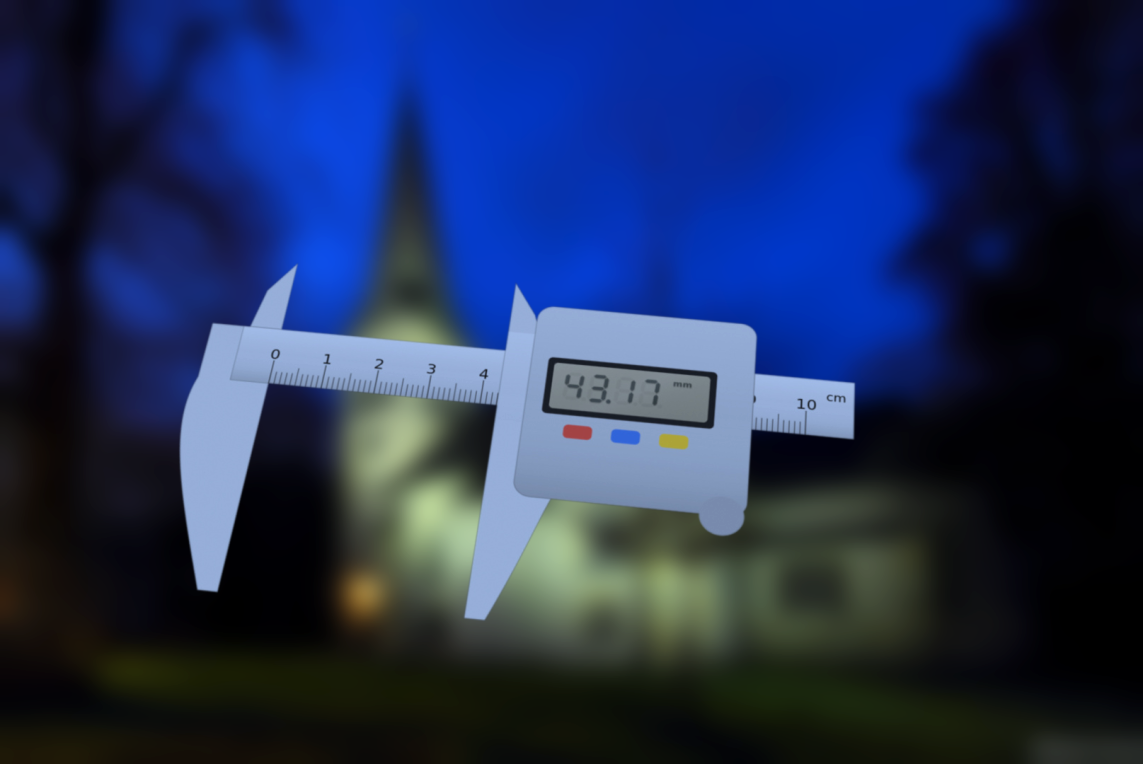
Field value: 43.17 mm
